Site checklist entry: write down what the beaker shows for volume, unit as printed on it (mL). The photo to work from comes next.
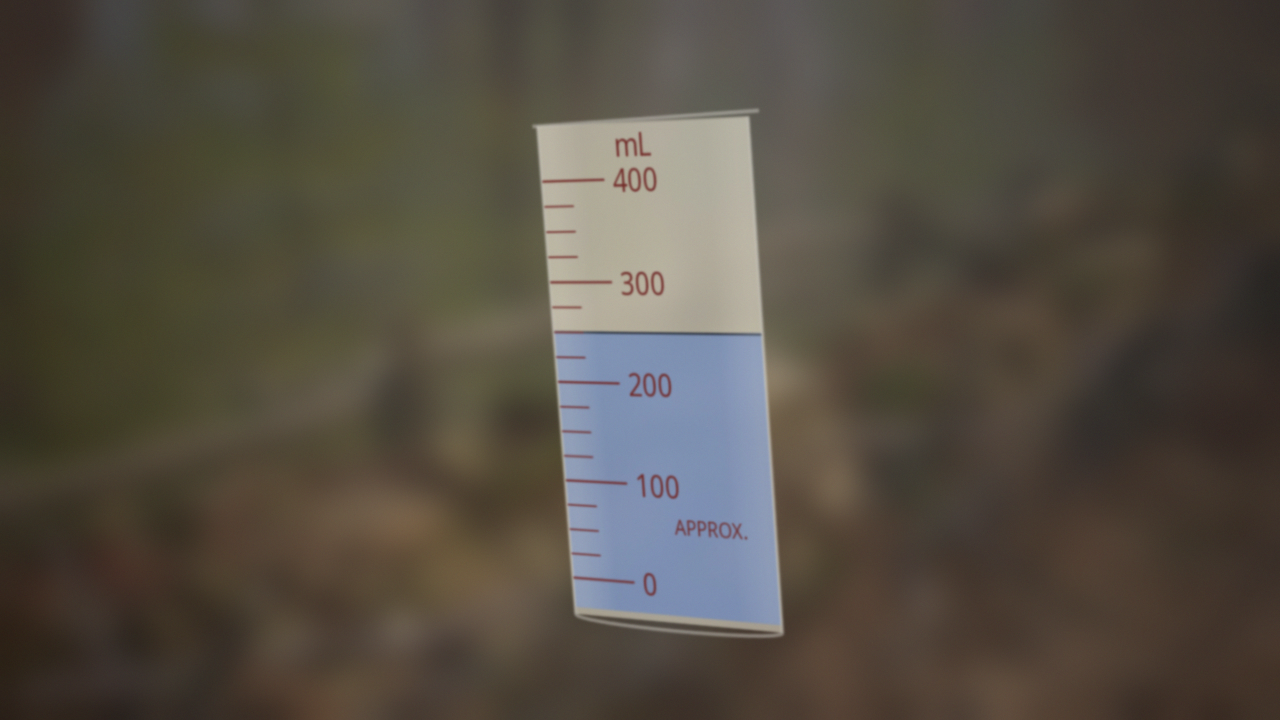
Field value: 250 mL
